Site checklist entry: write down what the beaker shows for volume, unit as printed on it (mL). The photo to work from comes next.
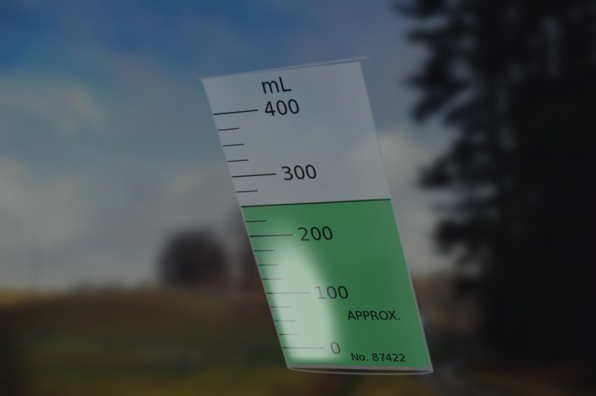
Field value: 250 mL
